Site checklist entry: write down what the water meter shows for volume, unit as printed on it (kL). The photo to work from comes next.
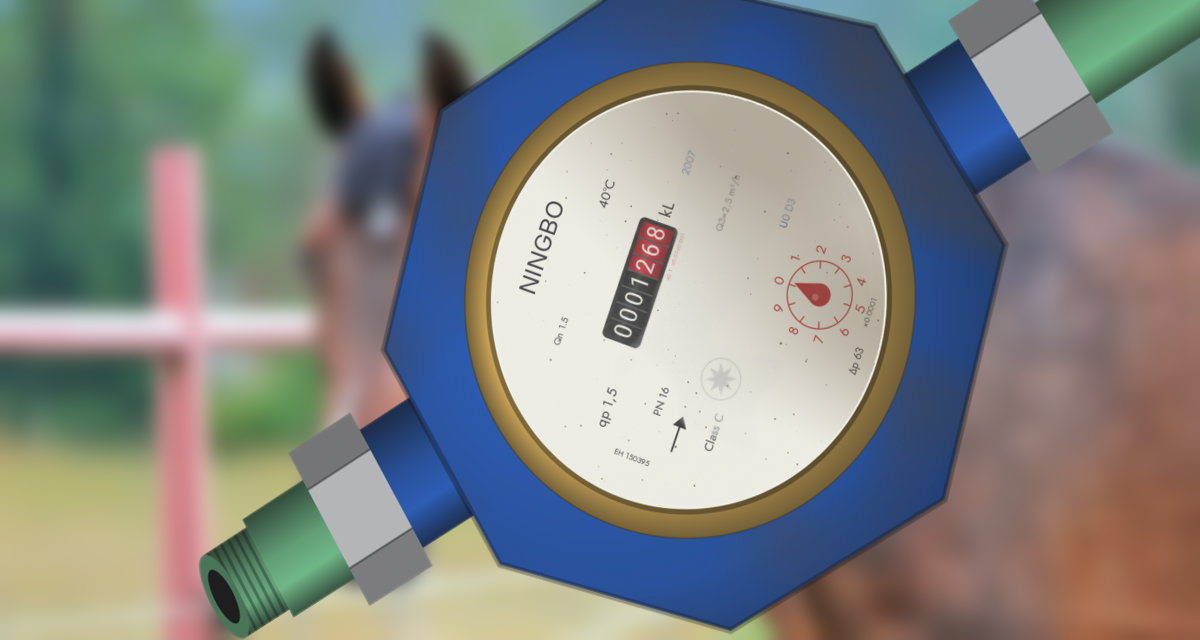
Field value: 1.2680 kL
